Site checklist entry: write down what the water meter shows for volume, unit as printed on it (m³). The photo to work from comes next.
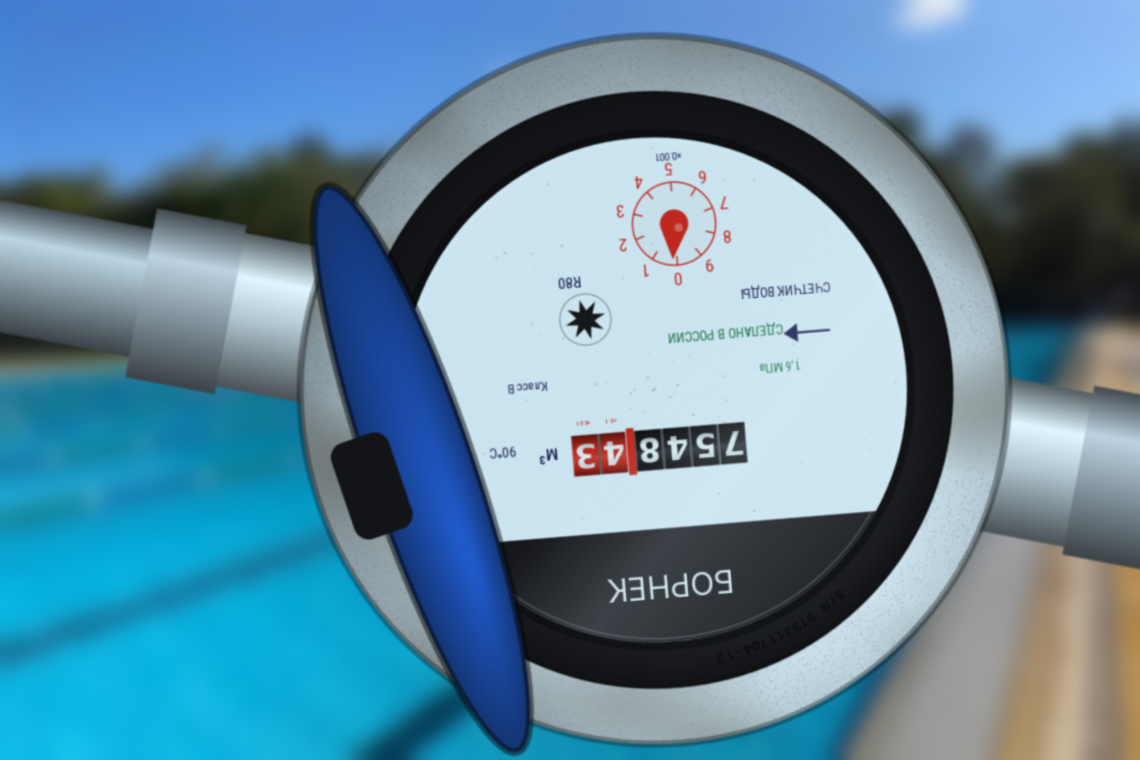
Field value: 7548.430 m³
